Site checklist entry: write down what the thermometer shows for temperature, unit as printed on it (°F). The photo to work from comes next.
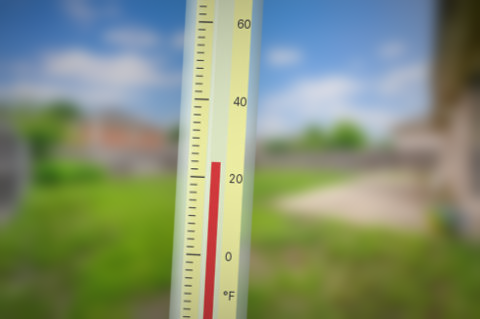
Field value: 24 °F
